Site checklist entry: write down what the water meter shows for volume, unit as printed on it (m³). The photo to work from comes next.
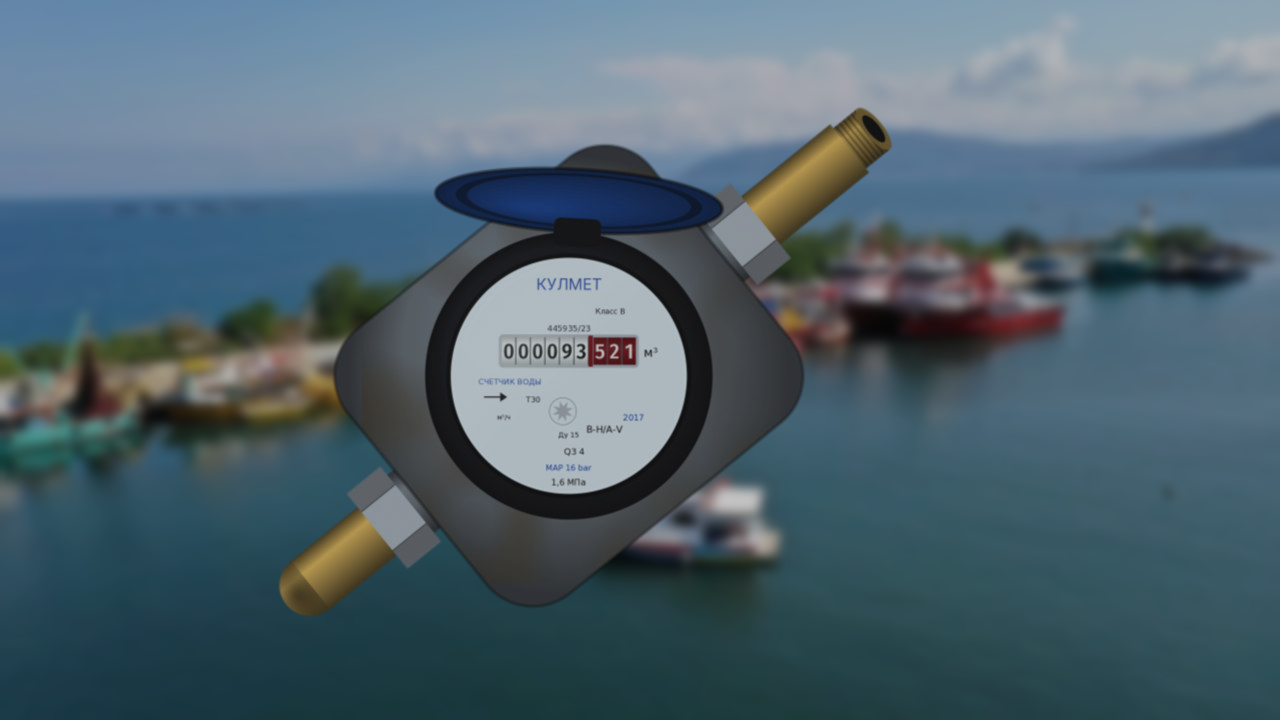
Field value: 93.521 m³
